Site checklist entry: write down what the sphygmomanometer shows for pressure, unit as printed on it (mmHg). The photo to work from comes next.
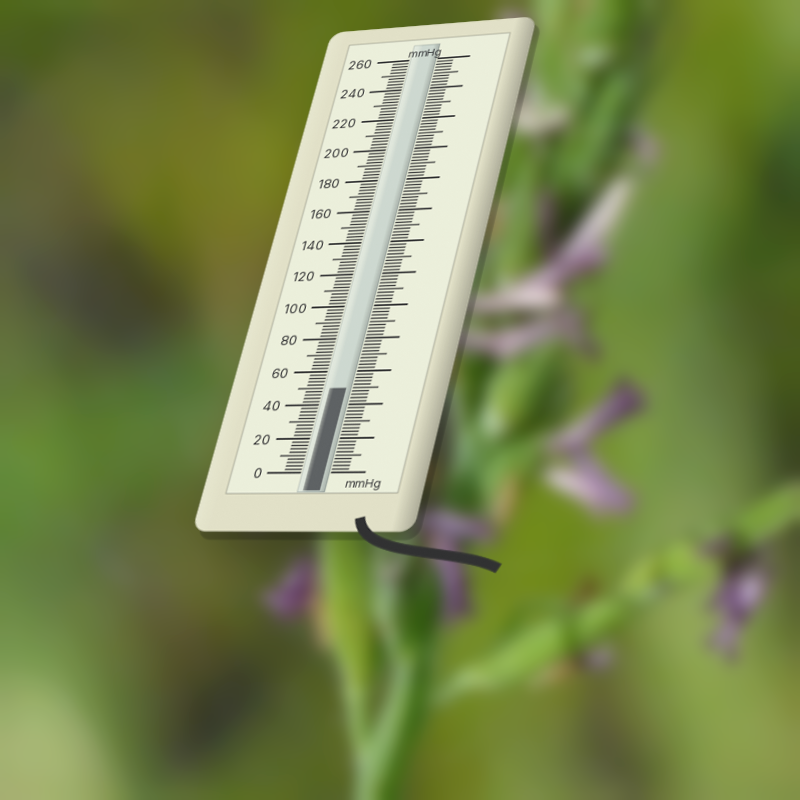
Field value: 50 mmHg
